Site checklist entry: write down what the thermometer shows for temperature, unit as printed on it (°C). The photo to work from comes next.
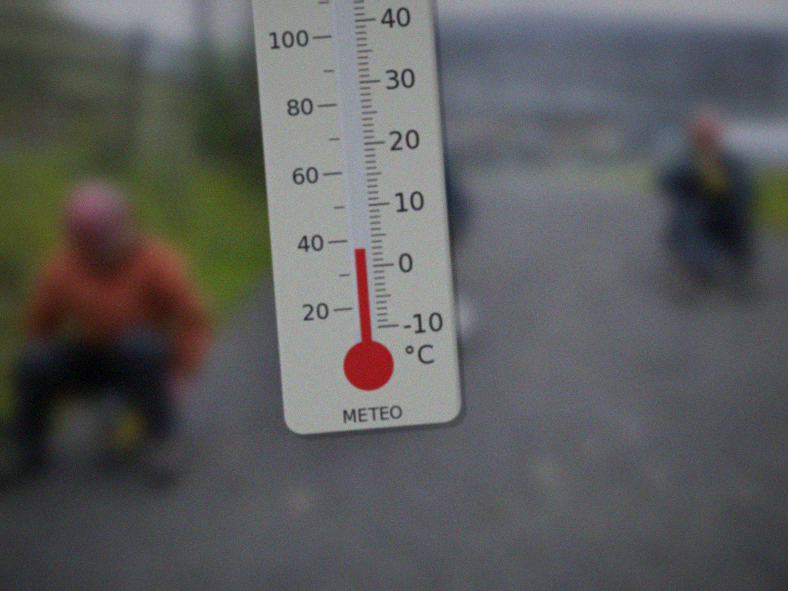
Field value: 3 °C
